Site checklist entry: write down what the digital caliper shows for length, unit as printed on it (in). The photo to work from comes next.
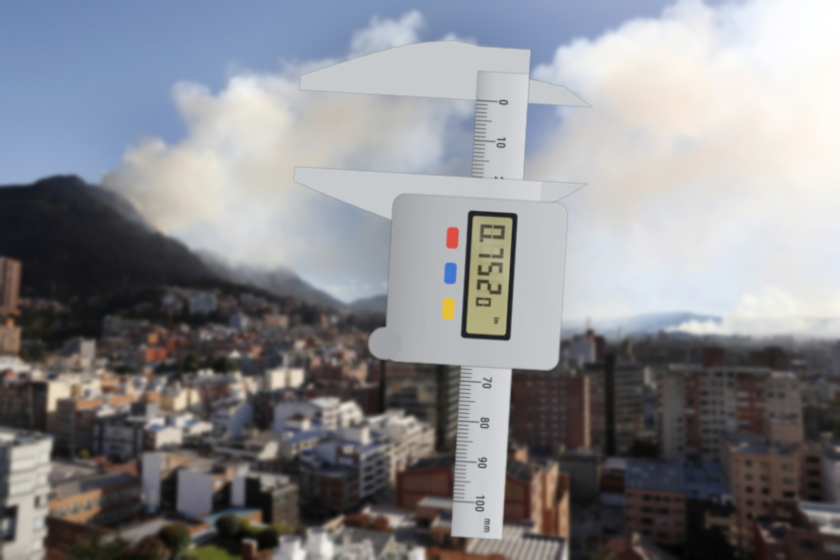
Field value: 0.7520 in
